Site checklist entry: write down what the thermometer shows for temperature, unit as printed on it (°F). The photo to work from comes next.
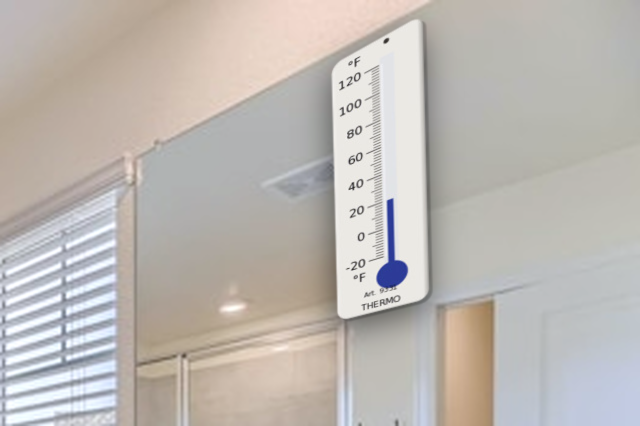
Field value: 20 °F
